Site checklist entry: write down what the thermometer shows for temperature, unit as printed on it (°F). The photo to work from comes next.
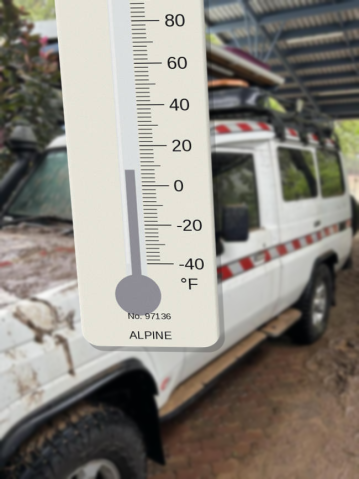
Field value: 8 °F
